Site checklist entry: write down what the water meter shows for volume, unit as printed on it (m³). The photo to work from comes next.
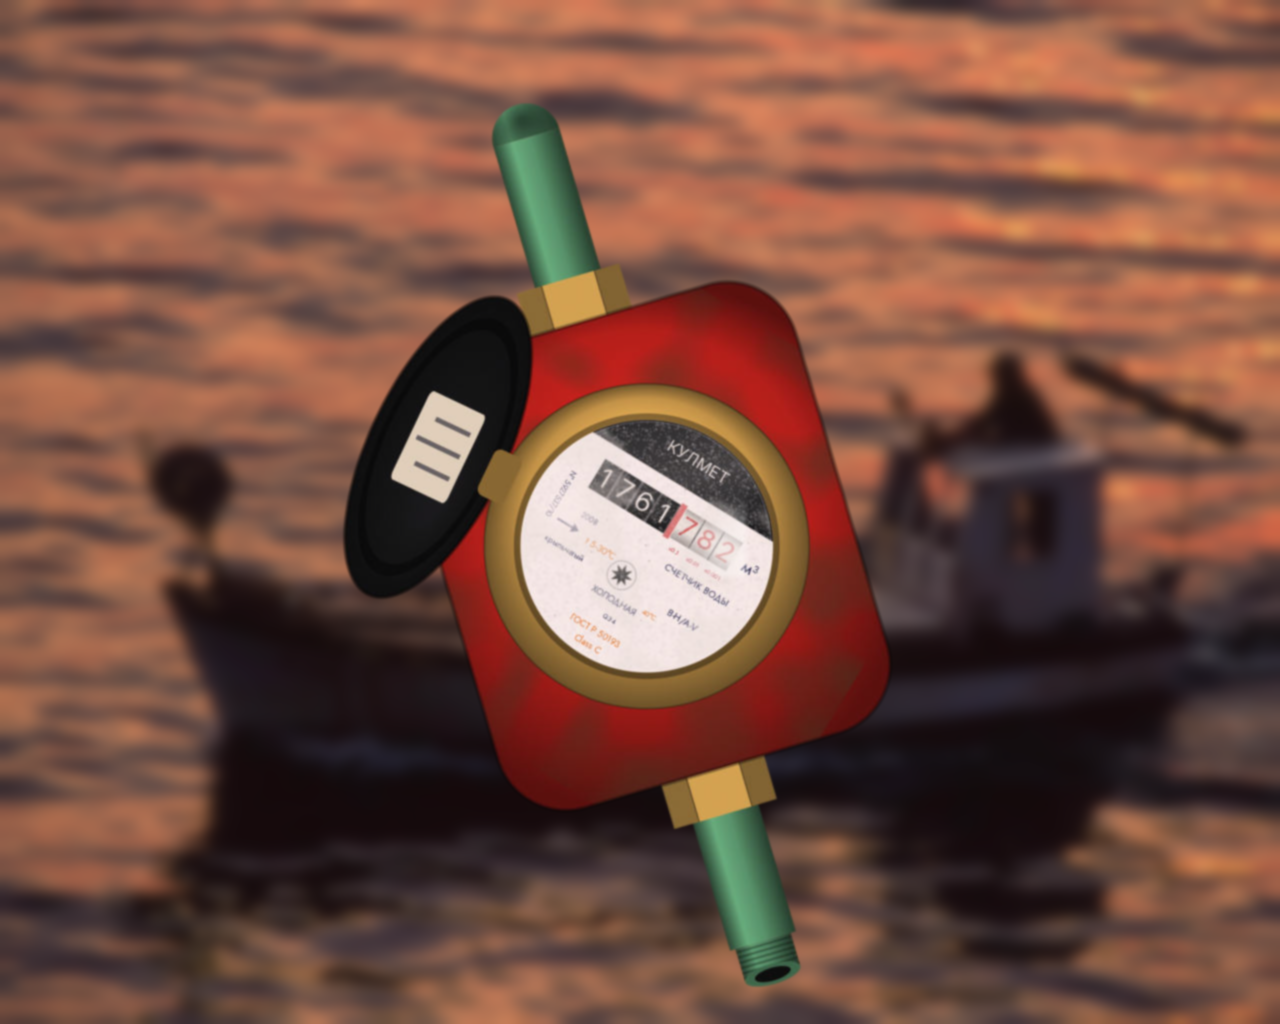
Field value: 1761.782 m³
